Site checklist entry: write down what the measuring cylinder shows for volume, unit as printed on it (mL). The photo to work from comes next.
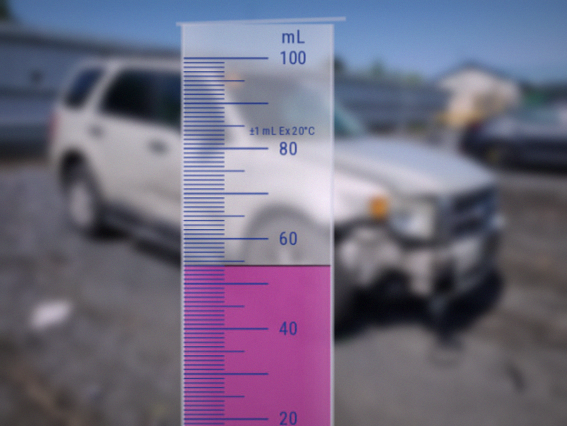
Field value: 54 mL
